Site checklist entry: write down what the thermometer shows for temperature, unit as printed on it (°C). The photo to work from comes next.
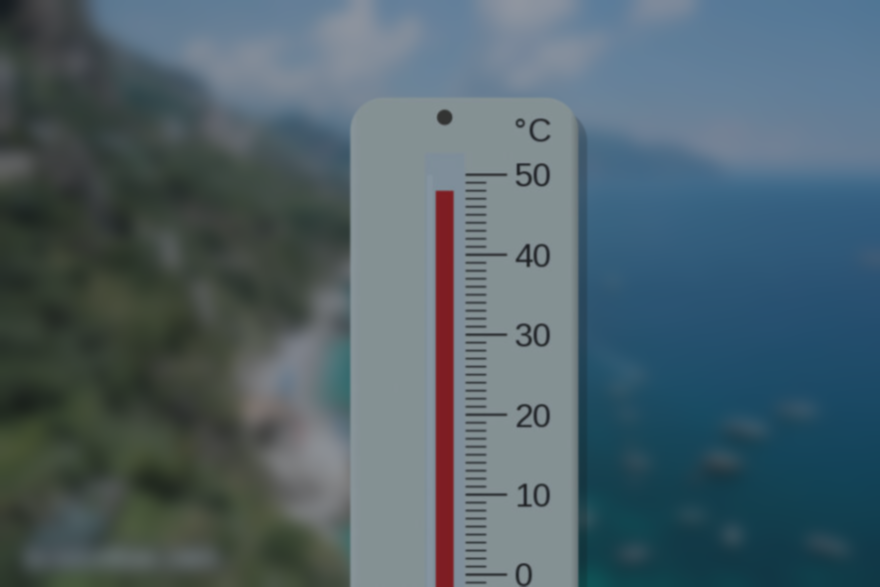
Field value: 48 °C
